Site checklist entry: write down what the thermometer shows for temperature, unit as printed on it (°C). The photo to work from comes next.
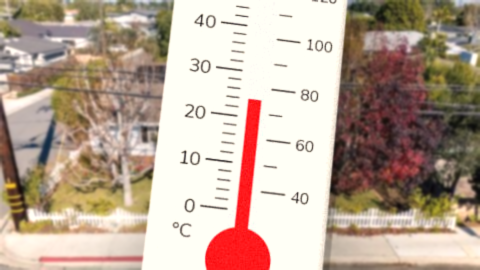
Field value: 24 °C
